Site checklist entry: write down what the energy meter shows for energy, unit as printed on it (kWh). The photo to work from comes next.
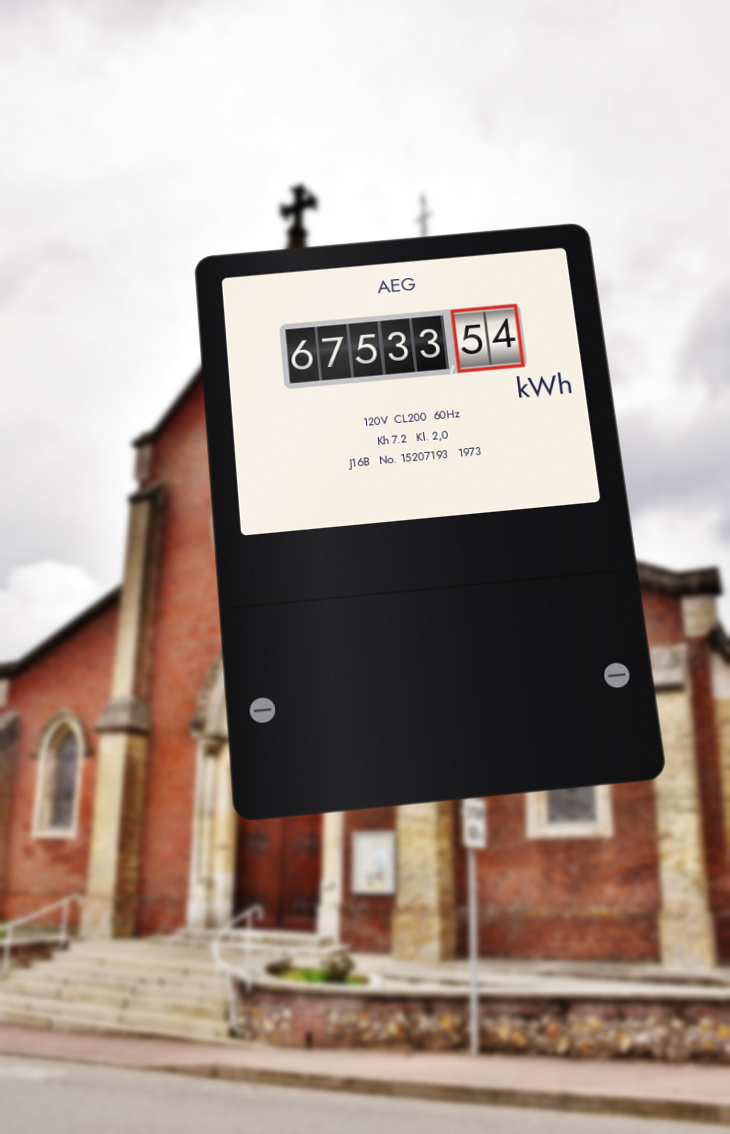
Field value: 67533.54 kWh
